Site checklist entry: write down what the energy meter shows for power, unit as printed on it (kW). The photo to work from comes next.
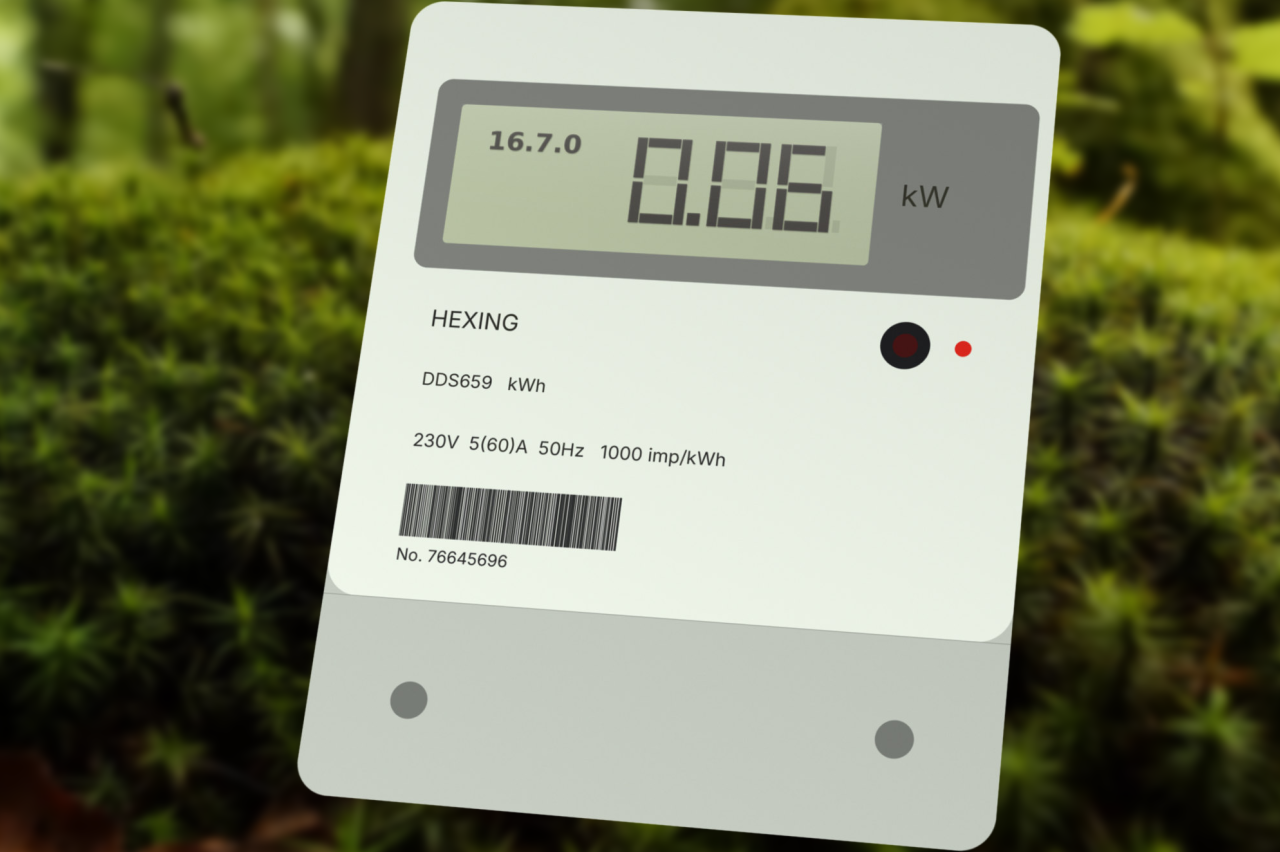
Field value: 0.06 kW
